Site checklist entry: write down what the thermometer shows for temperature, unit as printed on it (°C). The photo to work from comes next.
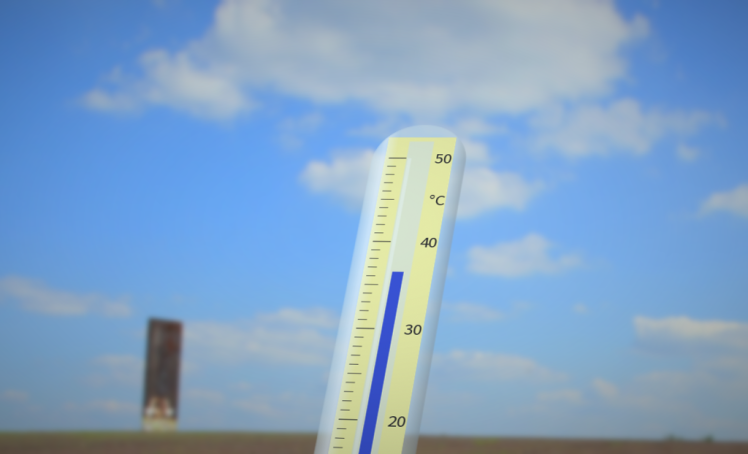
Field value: 36.5 °C
